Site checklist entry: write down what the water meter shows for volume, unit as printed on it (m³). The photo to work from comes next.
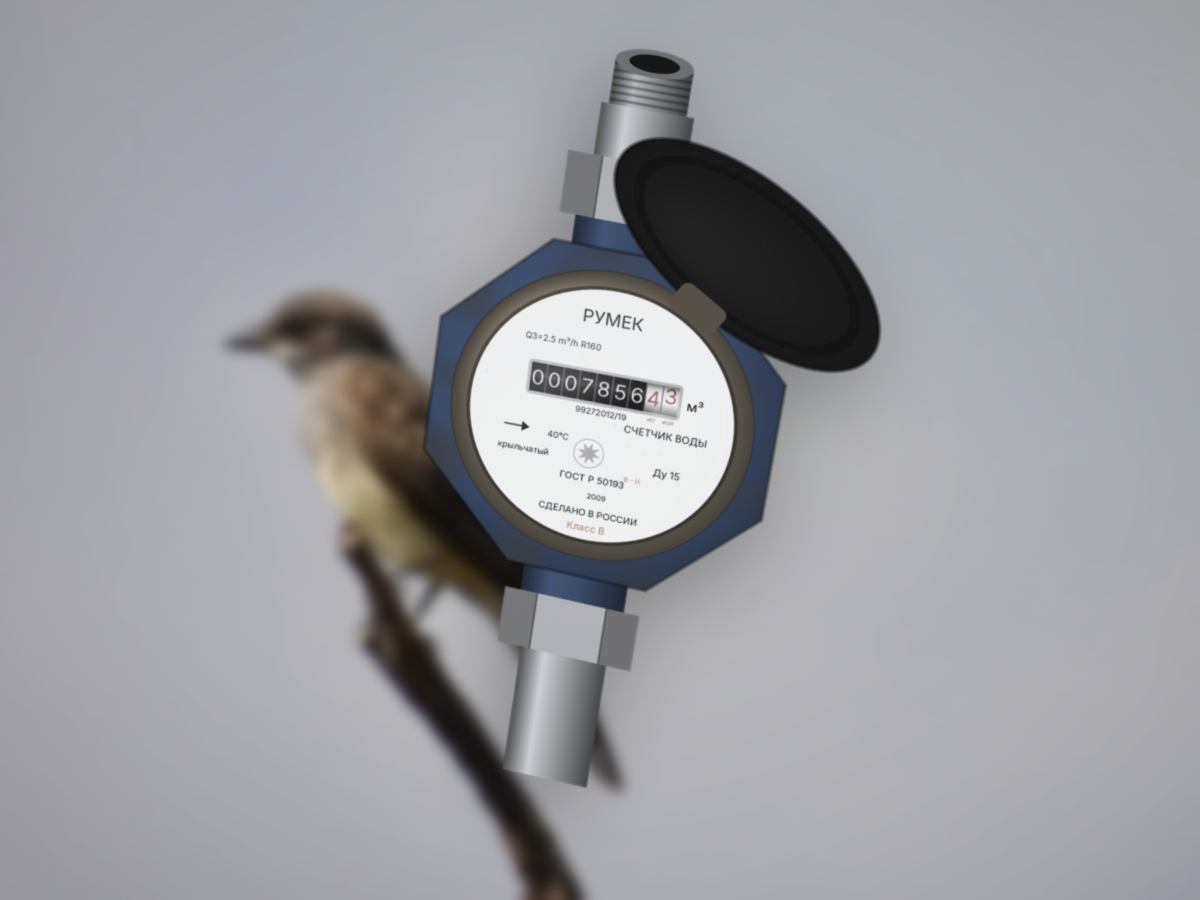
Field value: 7856.43 m³
